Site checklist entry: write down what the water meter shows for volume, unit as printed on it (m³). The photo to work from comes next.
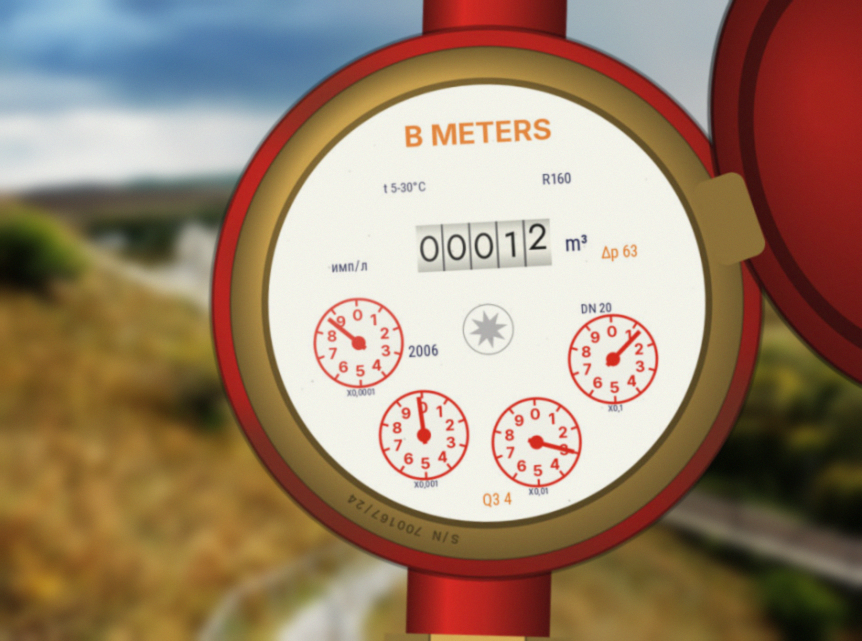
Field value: 12.1298 m³
